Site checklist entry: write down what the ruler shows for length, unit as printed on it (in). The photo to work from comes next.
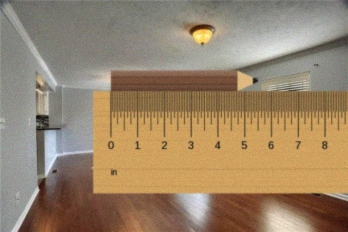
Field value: 5.5 in
